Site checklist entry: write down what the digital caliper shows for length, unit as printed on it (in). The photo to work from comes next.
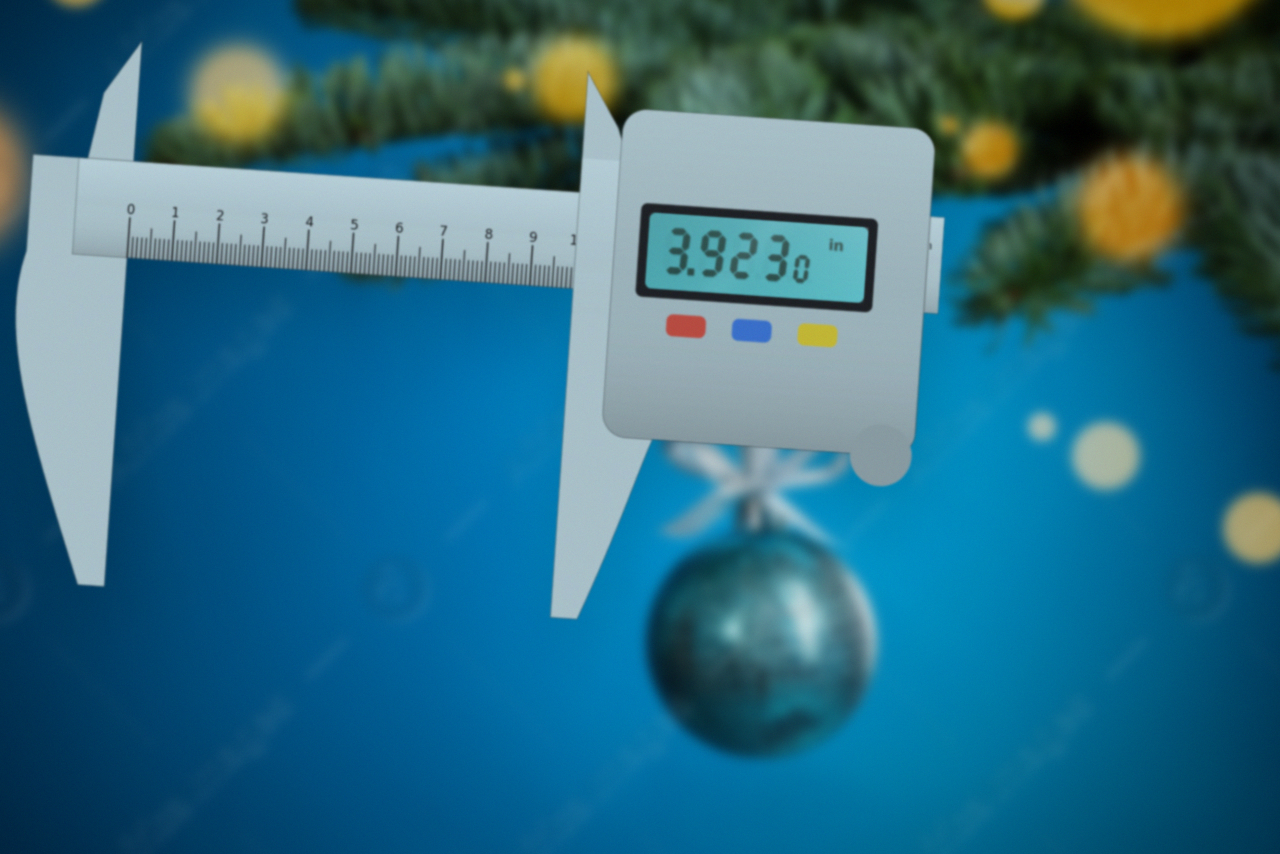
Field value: 3.9230 in
